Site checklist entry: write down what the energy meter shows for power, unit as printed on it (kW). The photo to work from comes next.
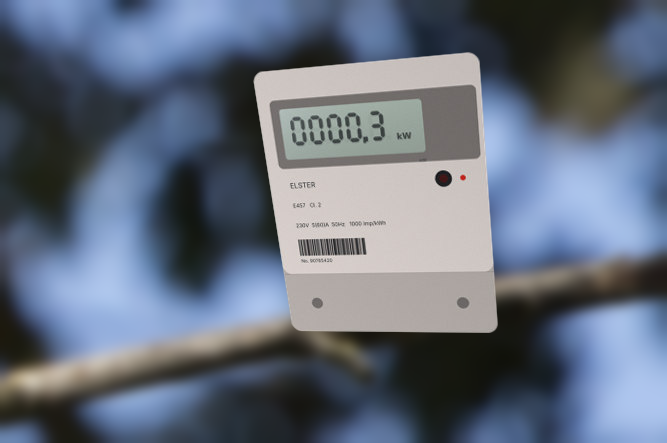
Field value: 0.3 kW
